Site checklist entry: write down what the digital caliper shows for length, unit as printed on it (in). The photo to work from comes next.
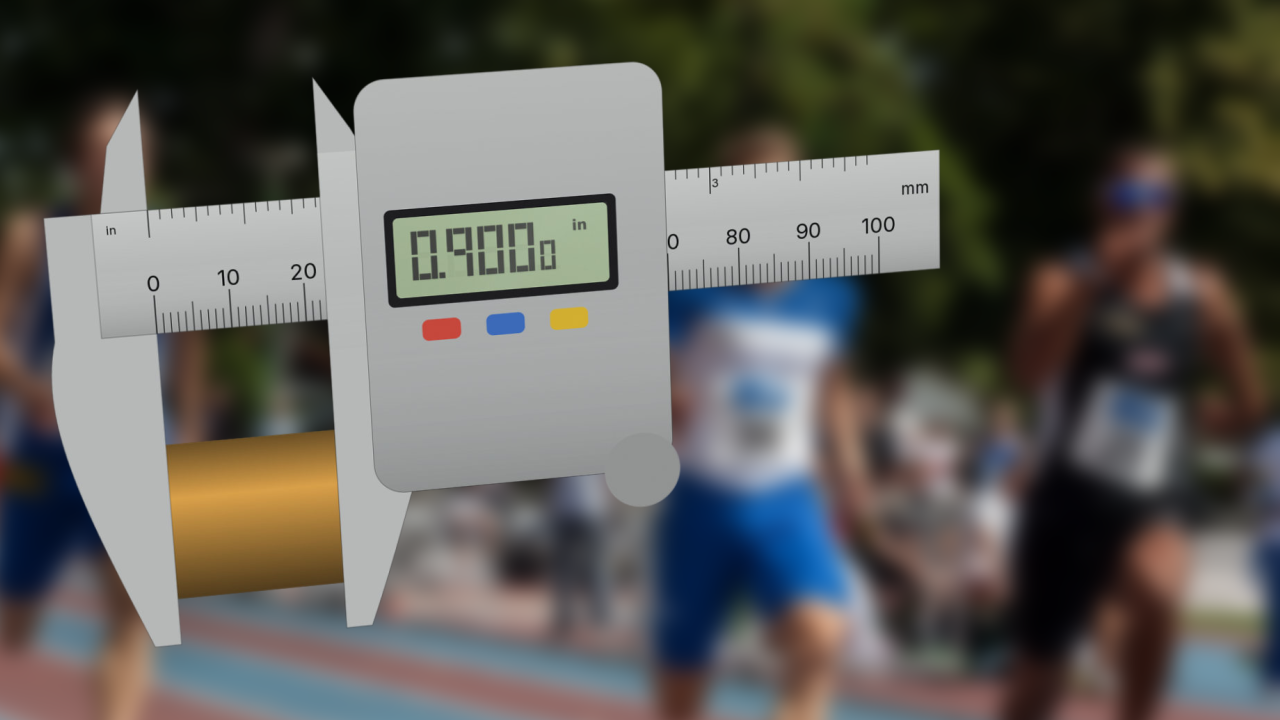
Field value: 0.9000 in
